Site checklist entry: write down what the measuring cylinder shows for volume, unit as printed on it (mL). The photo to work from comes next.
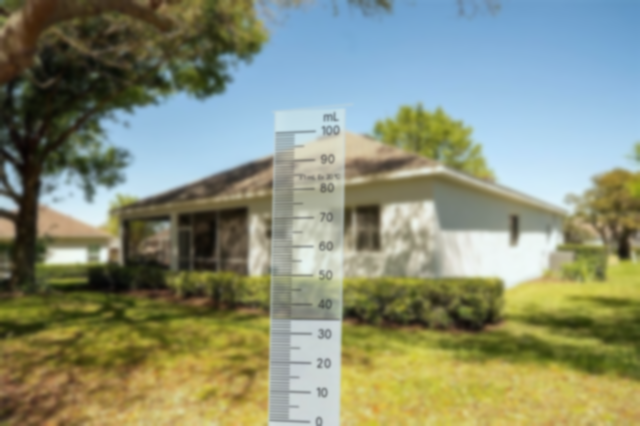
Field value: 35 mL
